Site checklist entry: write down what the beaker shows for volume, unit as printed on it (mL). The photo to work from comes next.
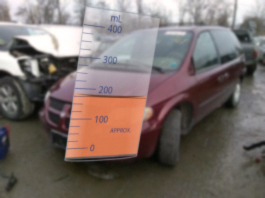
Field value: 175 mL
